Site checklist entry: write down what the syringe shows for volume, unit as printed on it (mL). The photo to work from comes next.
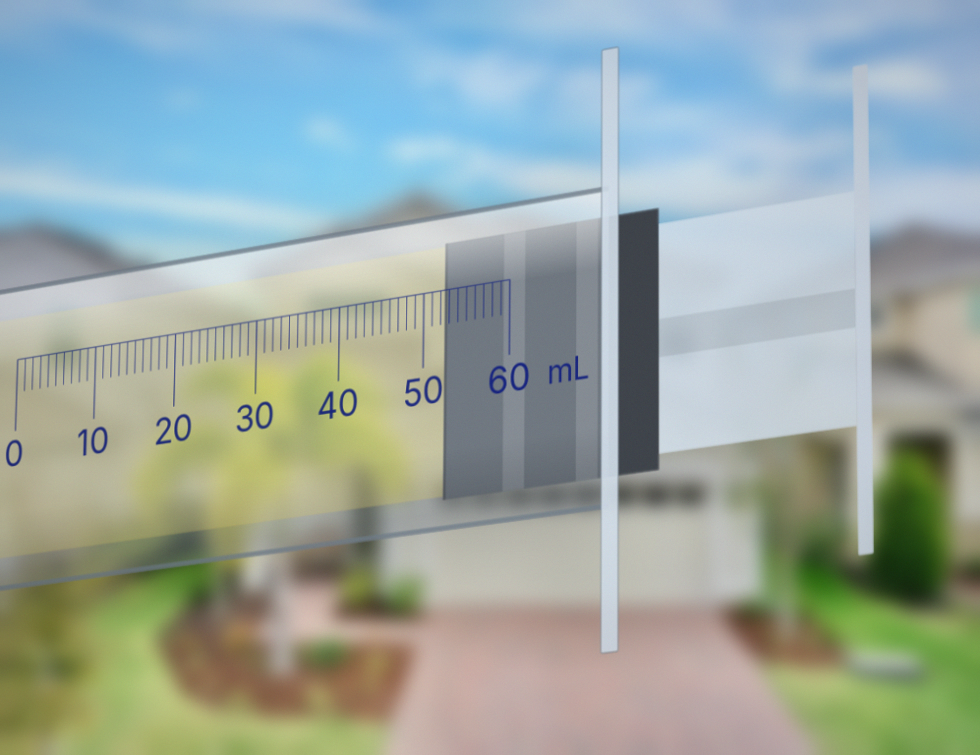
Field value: 52.5 mL
